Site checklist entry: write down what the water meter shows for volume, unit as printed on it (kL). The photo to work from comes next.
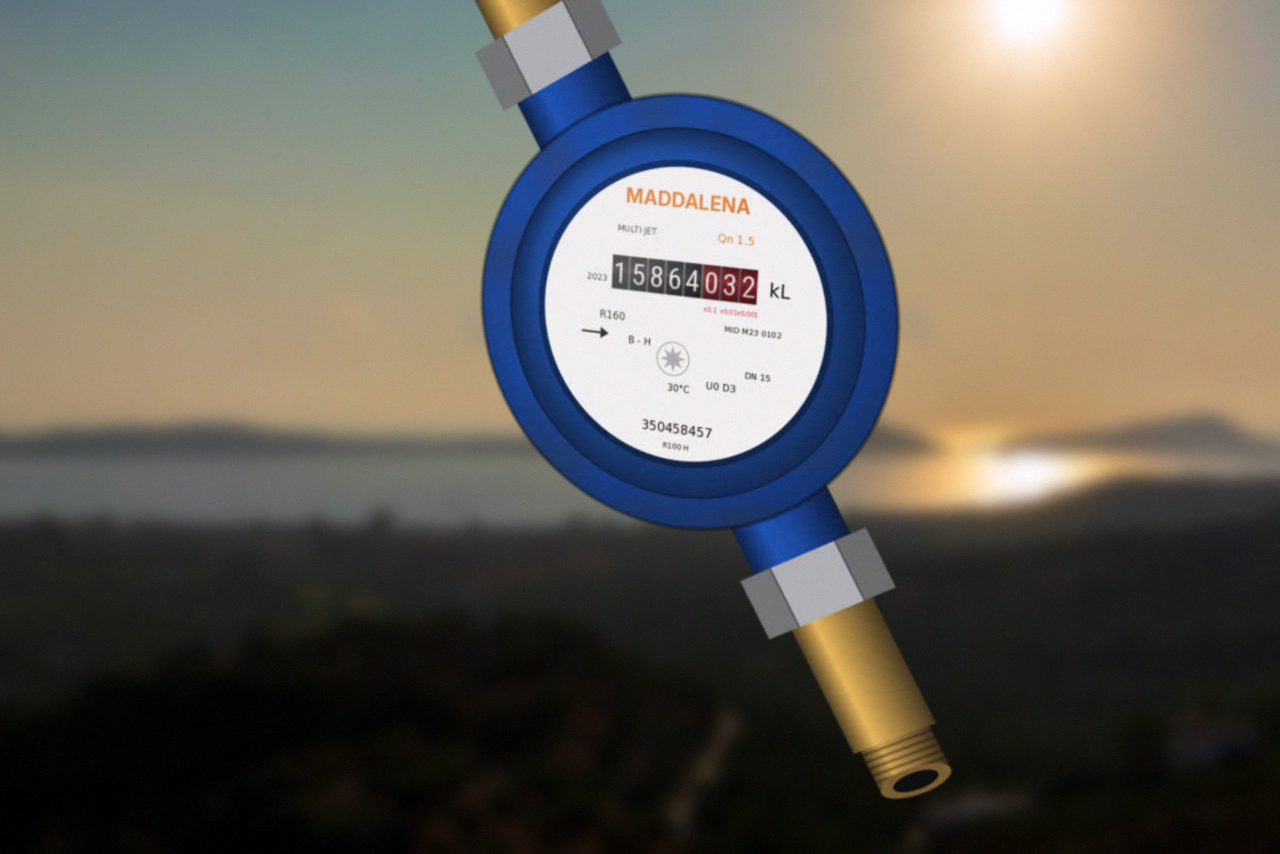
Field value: 15864.032 kL
